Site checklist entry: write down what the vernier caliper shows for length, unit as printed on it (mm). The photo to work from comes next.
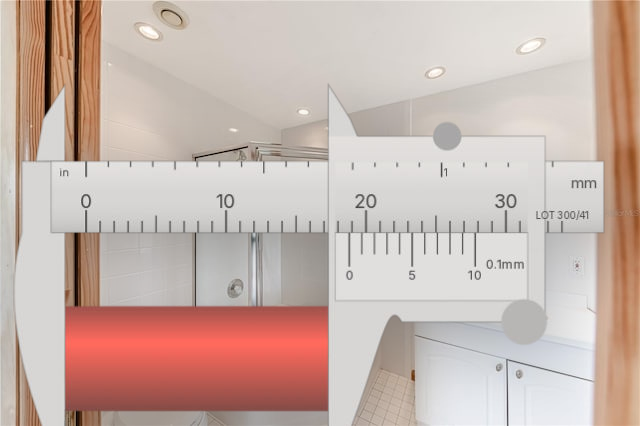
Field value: 18.8 mm
